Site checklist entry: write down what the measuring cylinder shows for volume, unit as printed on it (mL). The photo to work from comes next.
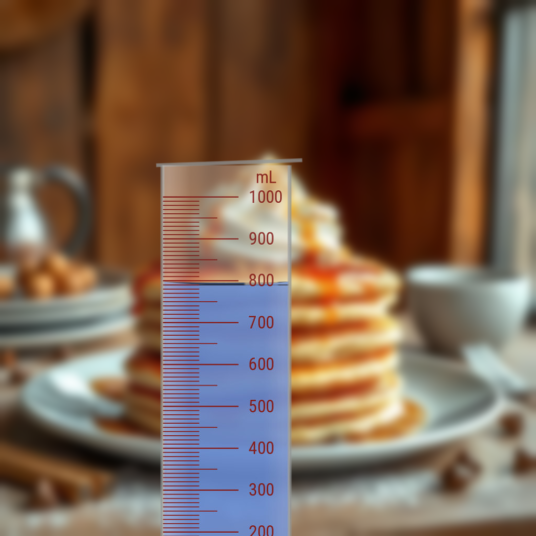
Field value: 790 mL
